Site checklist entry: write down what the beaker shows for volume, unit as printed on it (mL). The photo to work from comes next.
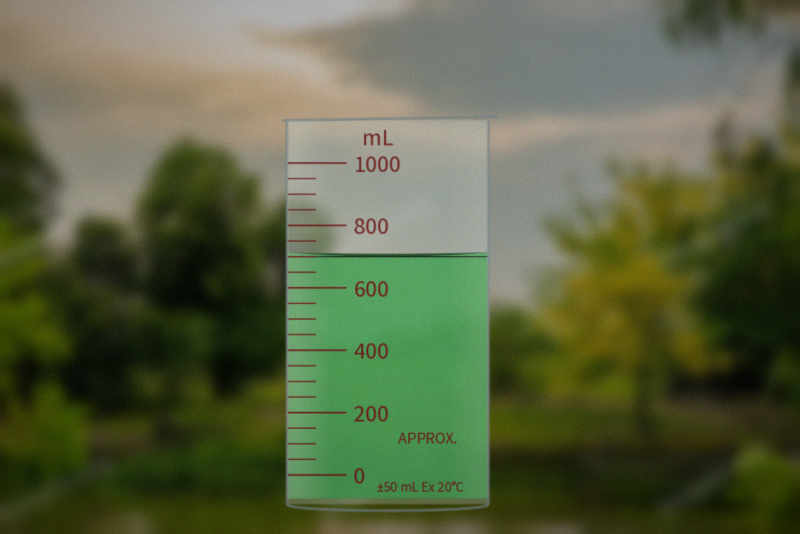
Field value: 700 mL
